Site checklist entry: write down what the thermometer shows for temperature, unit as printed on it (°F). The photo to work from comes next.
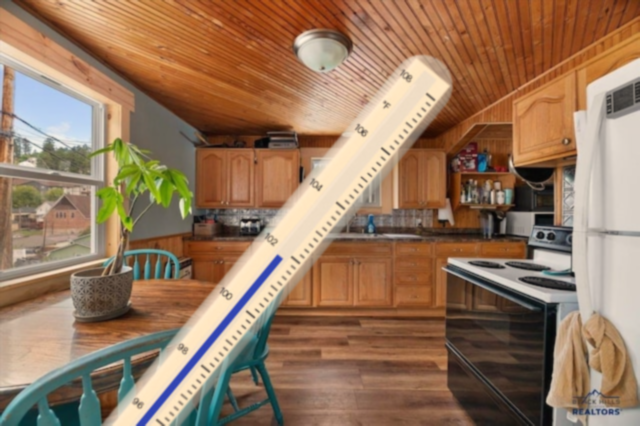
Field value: 101.8 °F
